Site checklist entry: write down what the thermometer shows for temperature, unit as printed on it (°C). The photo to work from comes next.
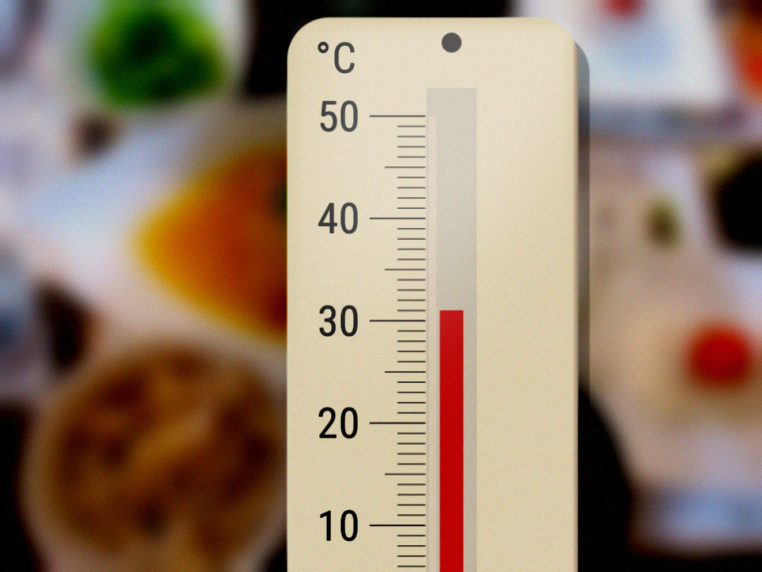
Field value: 31 °C
